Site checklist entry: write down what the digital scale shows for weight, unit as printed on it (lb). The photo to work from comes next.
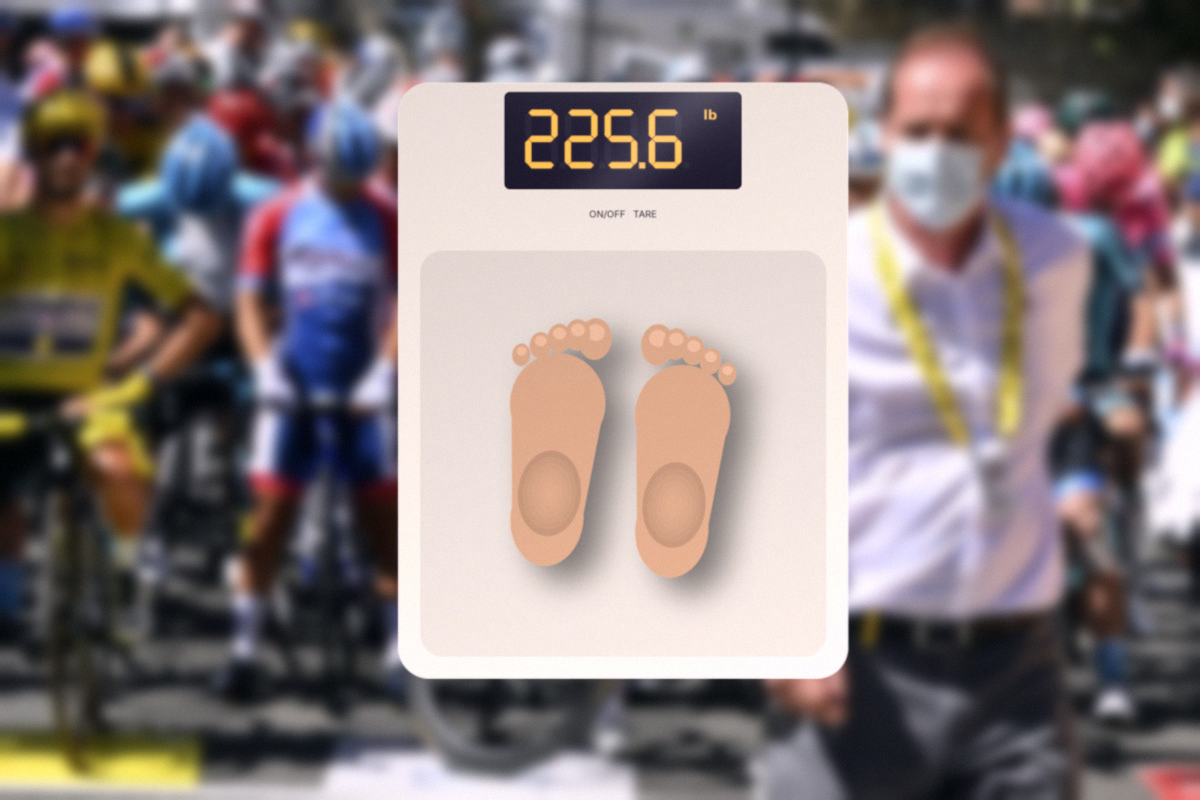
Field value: 225.6 lb
